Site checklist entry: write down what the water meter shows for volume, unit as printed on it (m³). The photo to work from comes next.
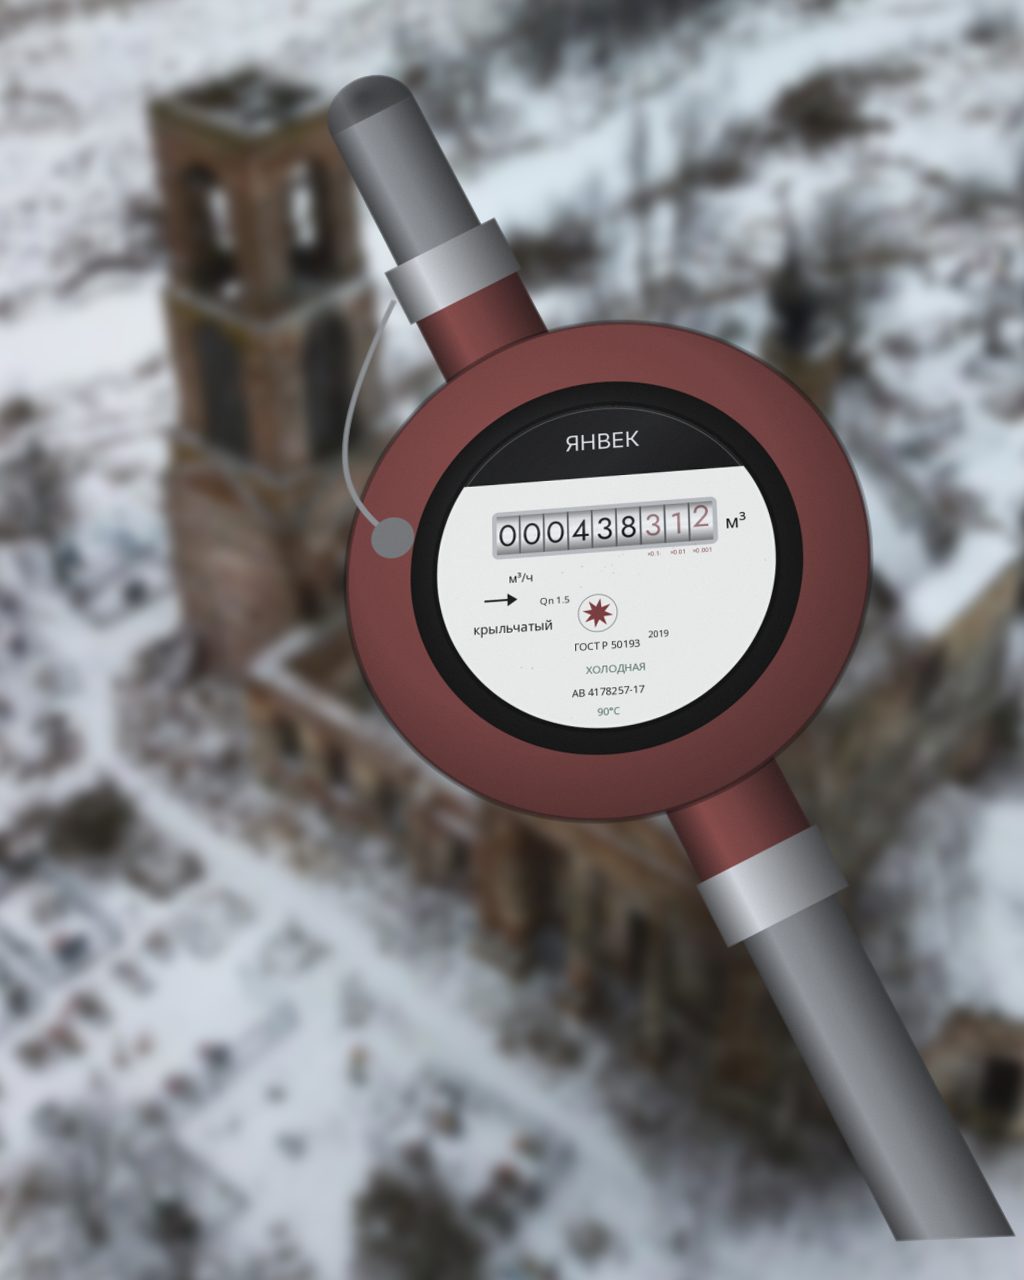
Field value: 438.312 m³
